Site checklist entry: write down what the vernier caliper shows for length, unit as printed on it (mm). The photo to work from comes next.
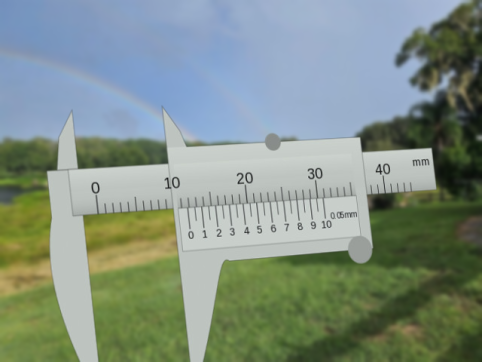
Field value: 11.8 mm
